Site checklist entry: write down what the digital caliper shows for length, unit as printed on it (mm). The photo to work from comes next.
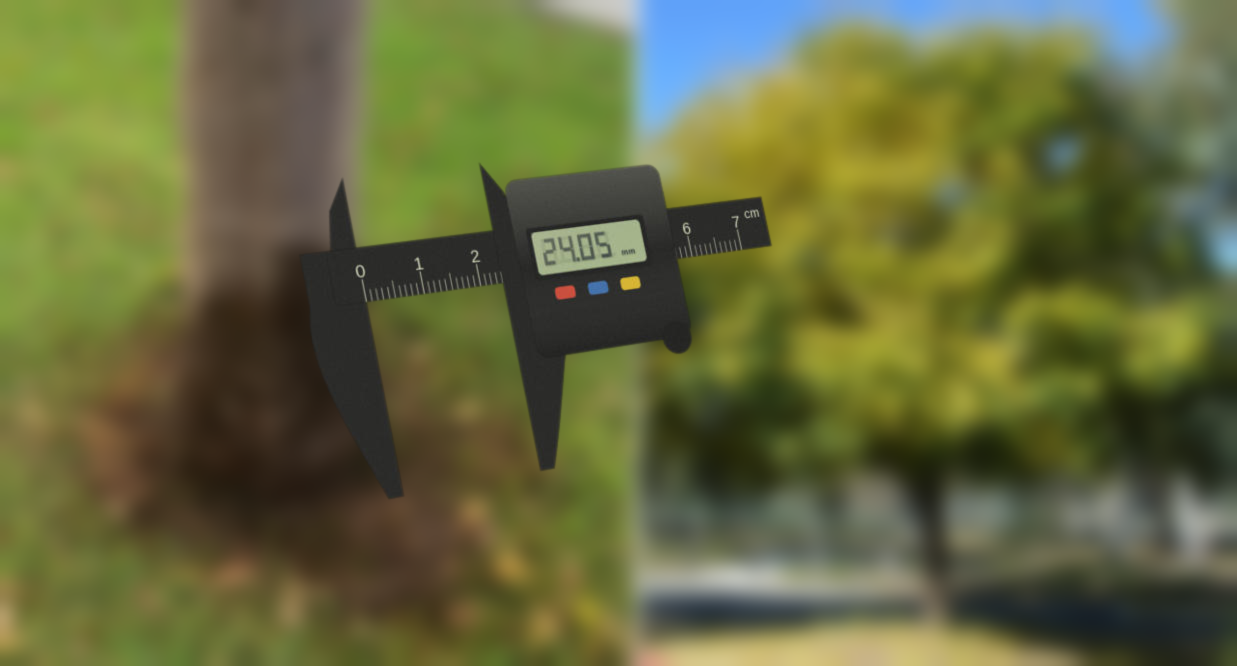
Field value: 24.05 mm
